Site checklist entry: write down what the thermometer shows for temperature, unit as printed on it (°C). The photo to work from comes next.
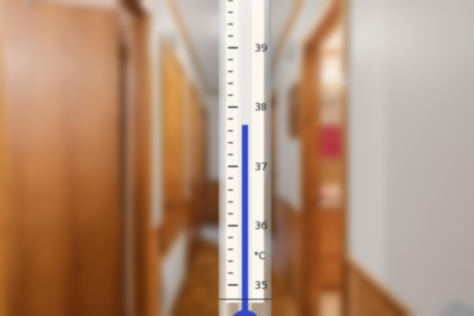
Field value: 37.7 °C
